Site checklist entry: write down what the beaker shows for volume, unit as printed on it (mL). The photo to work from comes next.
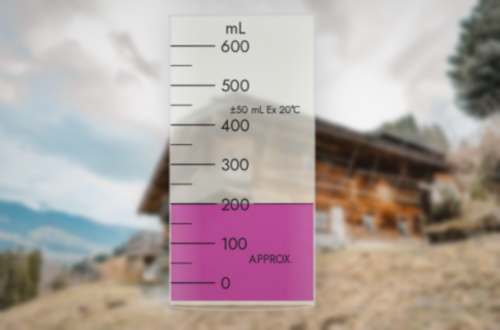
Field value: 200 mL
